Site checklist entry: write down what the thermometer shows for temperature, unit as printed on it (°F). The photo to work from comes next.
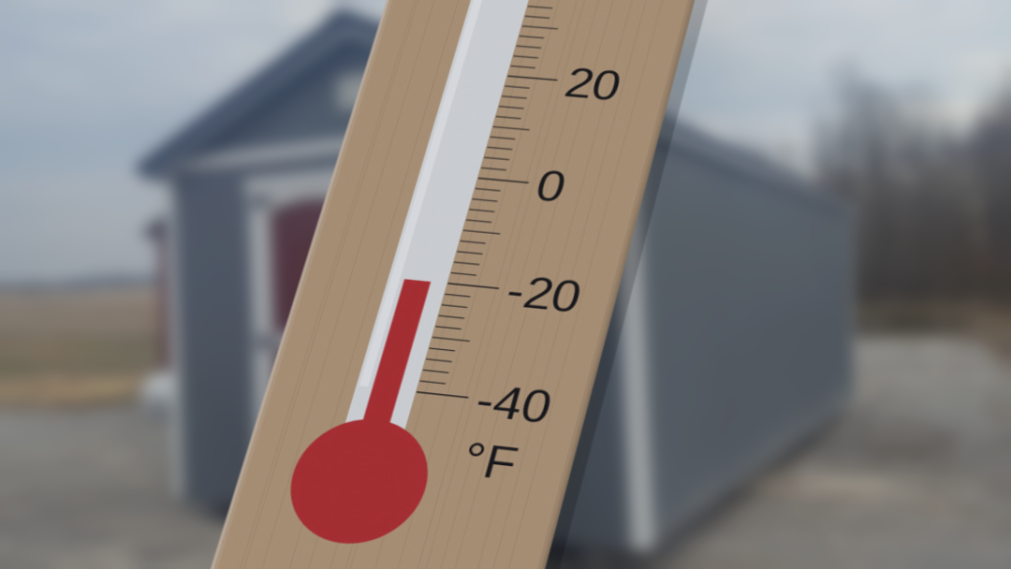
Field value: -20 °F
